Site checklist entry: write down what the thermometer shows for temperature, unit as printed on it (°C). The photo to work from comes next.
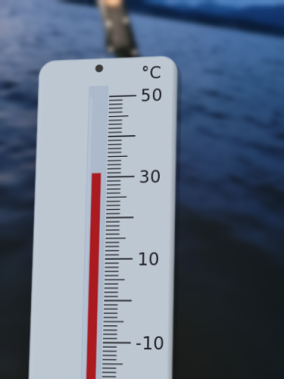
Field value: 31 °C
